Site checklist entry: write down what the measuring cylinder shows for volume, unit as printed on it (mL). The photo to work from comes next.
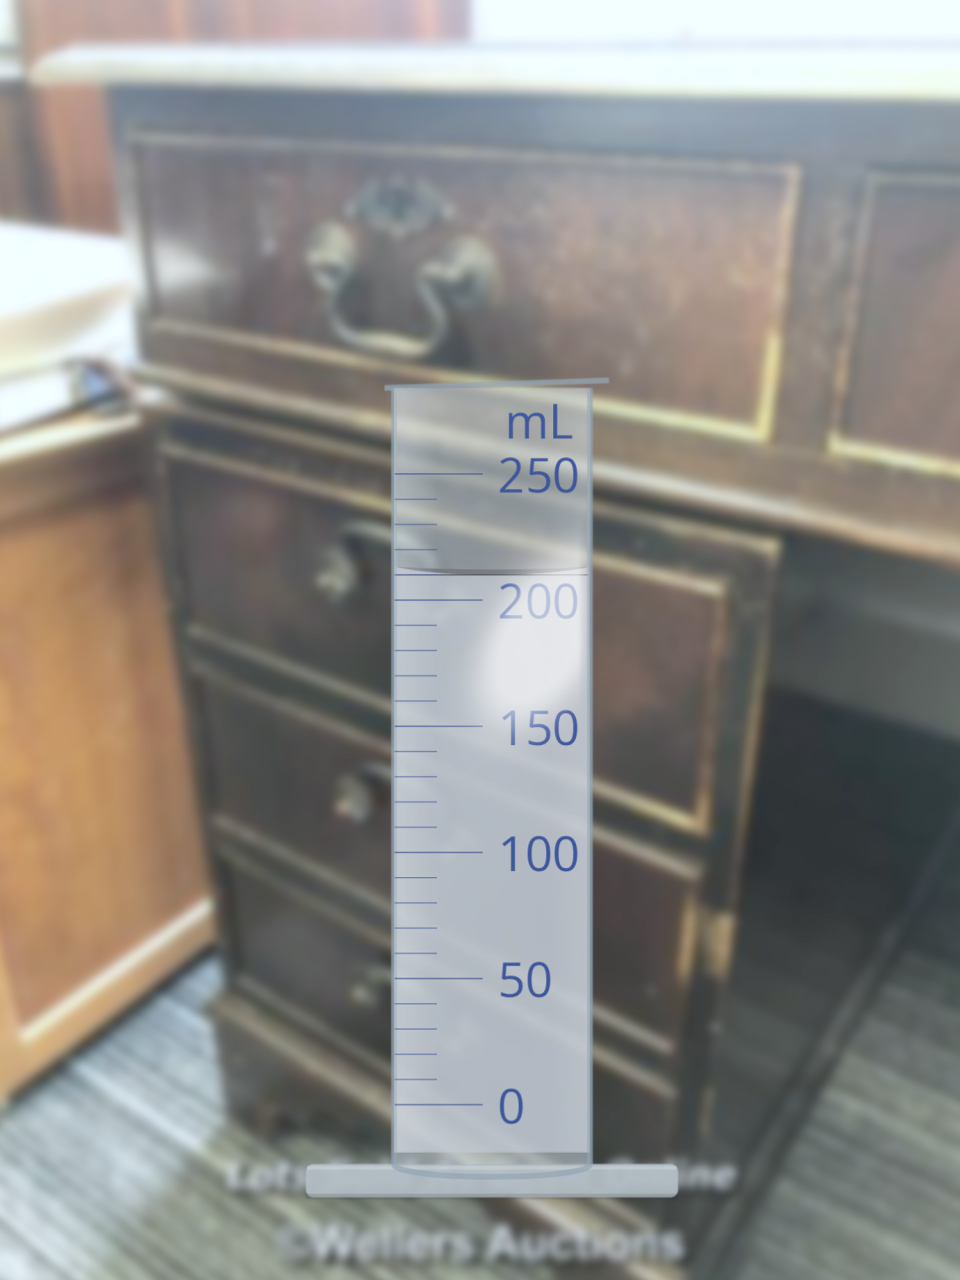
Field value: 210 mL
